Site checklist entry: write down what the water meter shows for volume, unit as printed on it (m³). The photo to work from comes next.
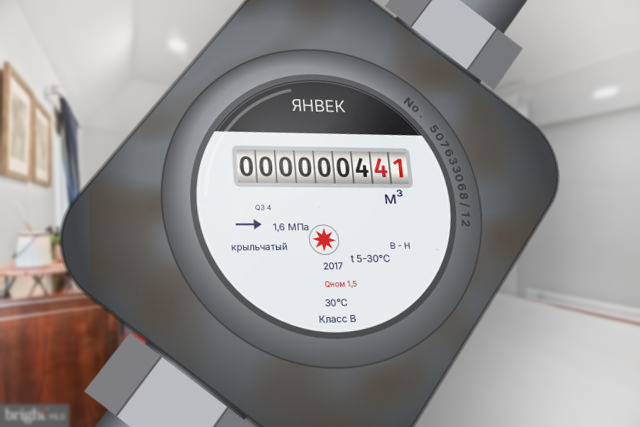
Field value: 4.41 m³
